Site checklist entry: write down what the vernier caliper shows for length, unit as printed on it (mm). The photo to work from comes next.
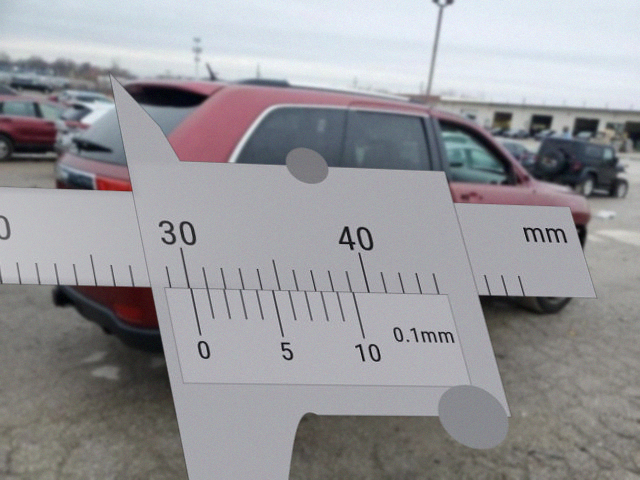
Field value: 30.1 mm
